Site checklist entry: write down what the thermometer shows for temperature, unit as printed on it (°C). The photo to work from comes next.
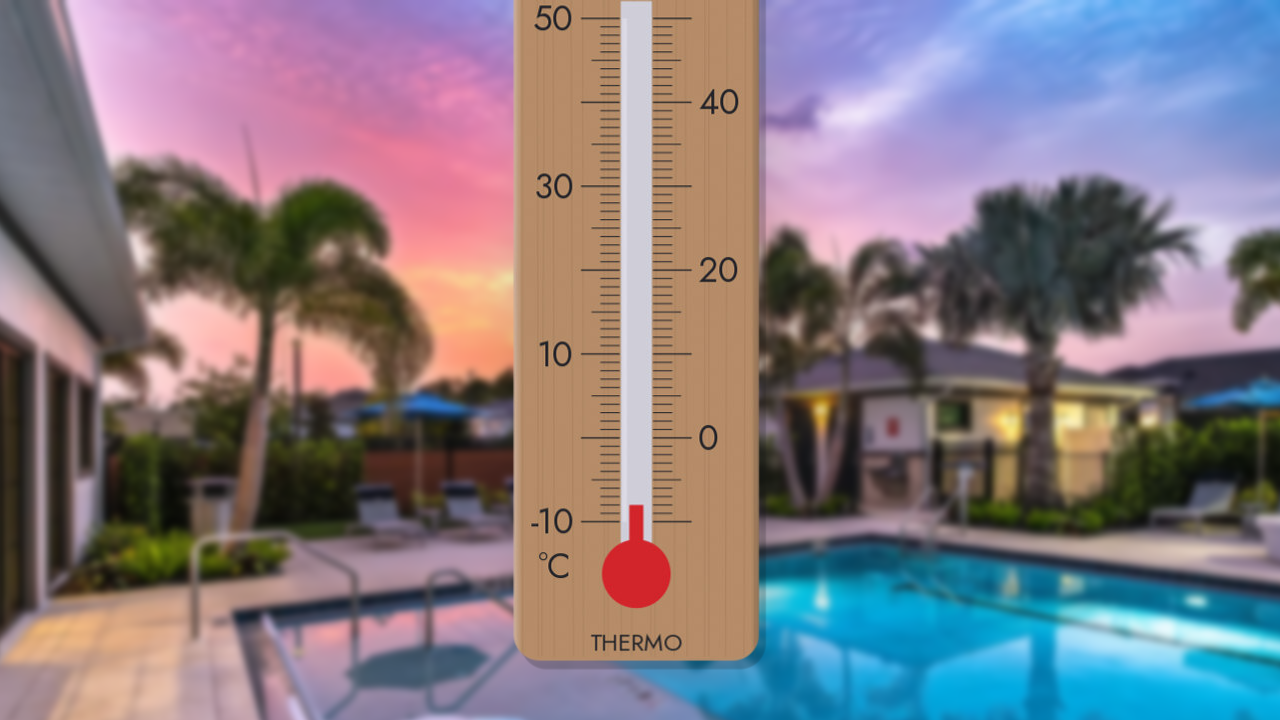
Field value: -8 °C
